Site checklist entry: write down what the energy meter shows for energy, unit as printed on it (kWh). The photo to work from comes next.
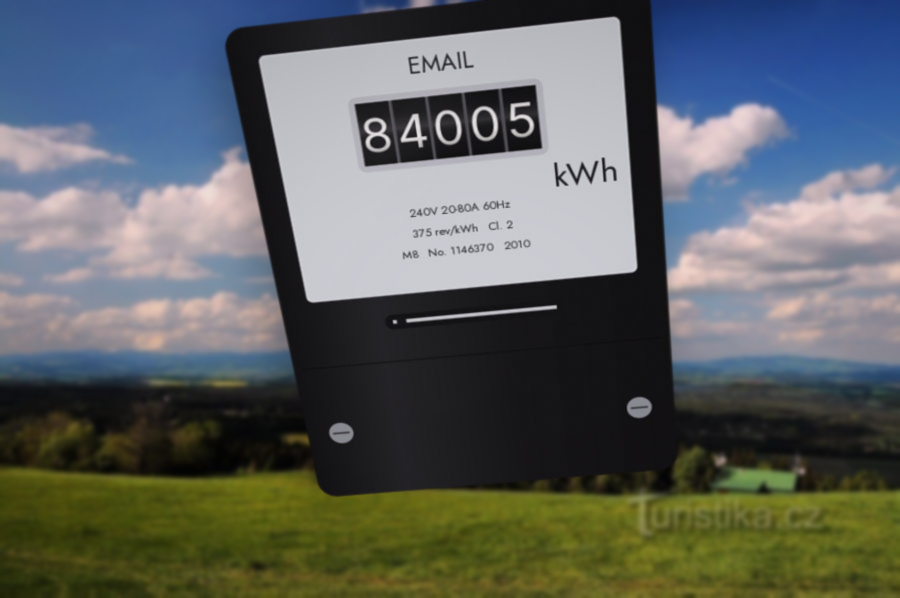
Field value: 84005 kWh
